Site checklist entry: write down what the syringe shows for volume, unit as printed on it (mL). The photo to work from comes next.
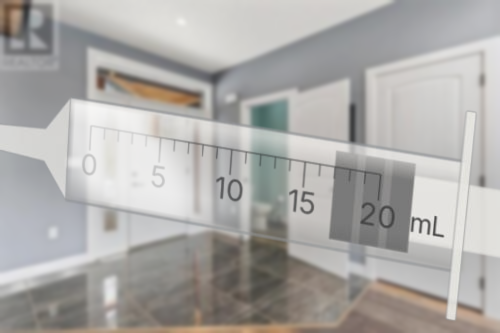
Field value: 17 mL
